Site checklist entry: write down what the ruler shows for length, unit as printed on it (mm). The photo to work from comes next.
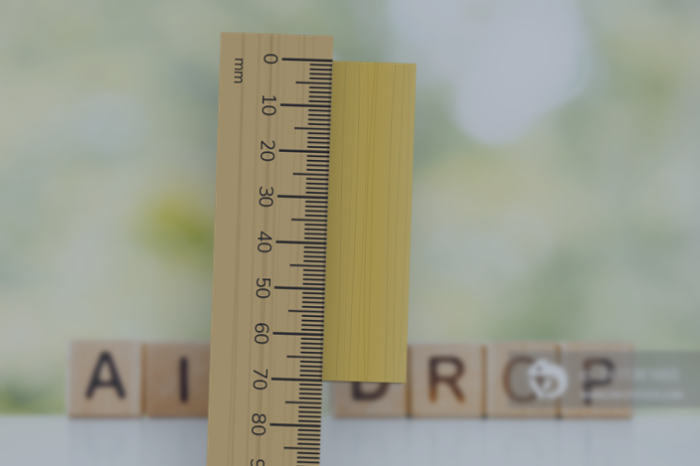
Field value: 70 mm
